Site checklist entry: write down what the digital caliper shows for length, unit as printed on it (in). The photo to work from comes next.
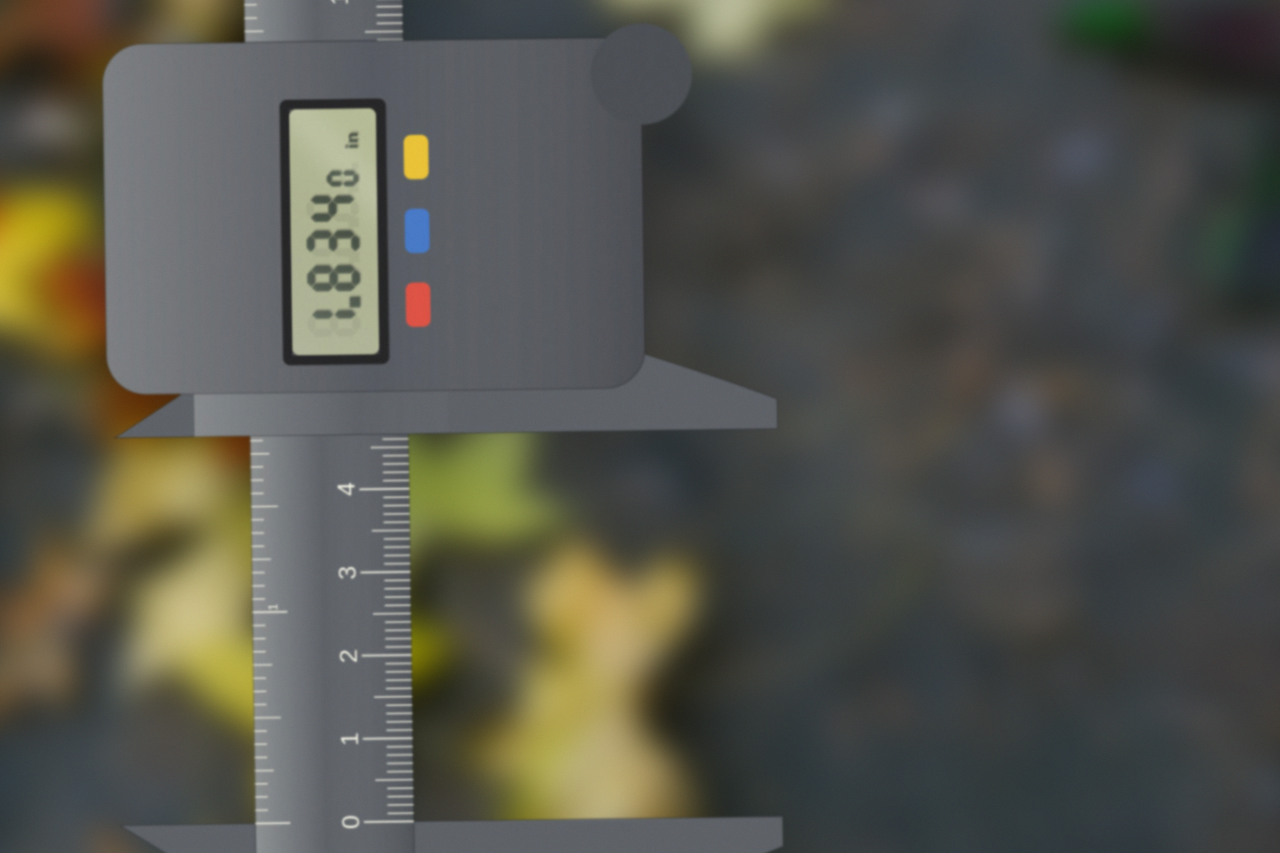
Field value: 1.8340 in
